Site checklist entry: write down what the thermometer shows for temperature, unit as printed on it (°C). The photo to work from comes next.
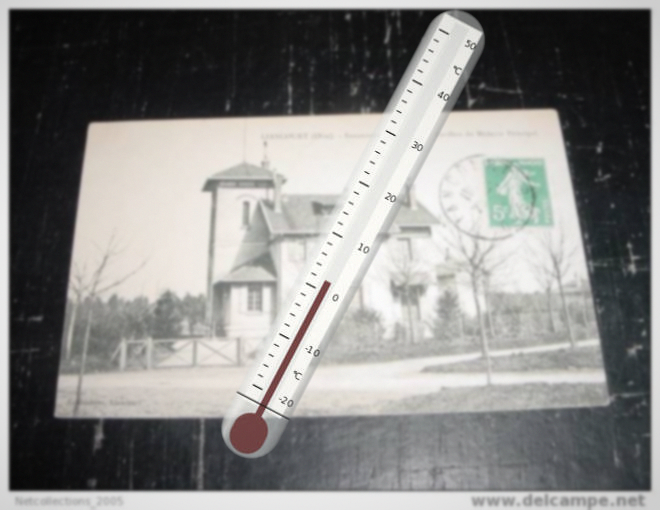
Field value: 2 °C
